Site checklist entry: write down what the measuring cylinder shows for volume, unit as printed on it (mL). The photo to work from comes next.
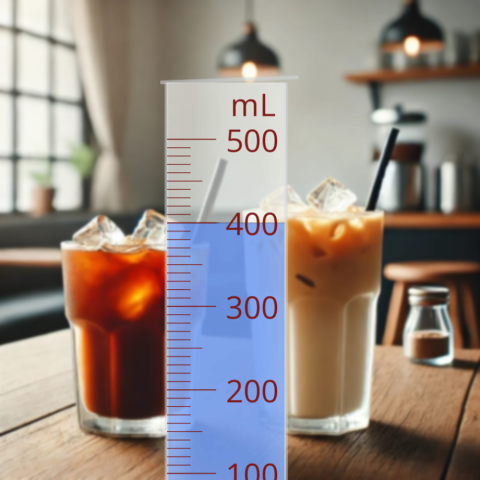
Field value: 400 mL
